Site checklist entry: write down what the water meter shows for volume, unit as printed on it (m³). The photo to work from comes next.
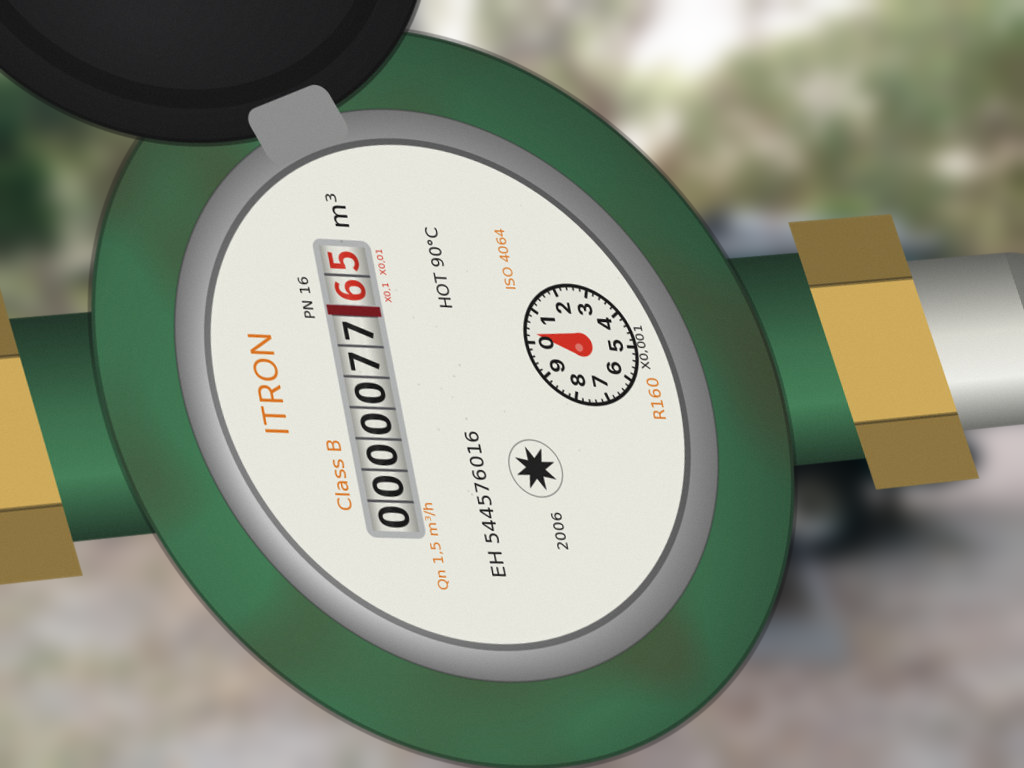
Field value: 77.650 m³
